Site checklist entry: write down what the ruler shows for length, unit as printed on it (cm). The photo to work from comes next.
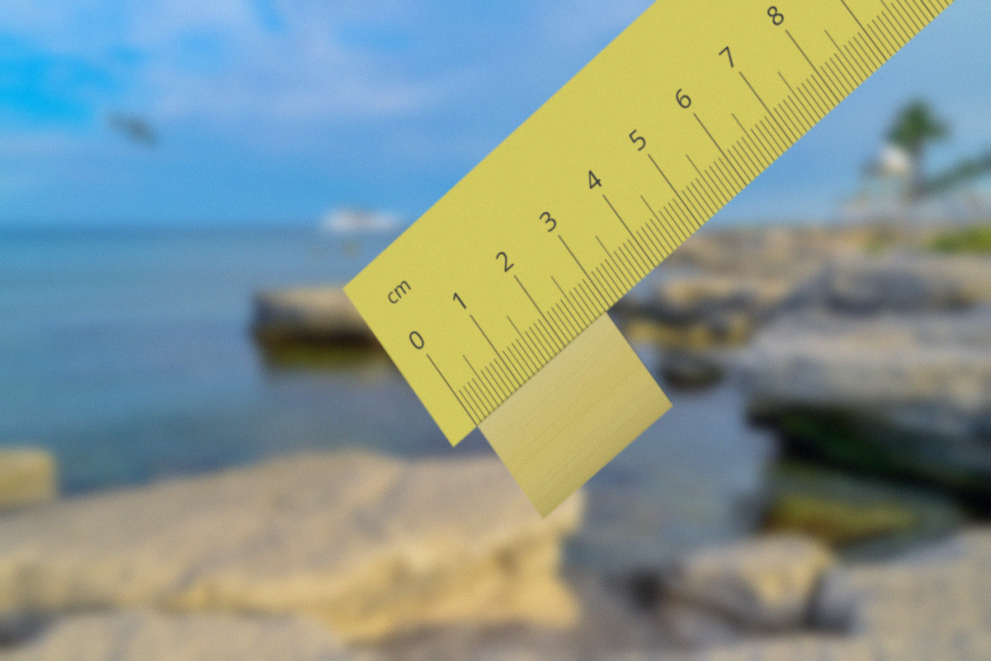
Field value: 2.9 cm
